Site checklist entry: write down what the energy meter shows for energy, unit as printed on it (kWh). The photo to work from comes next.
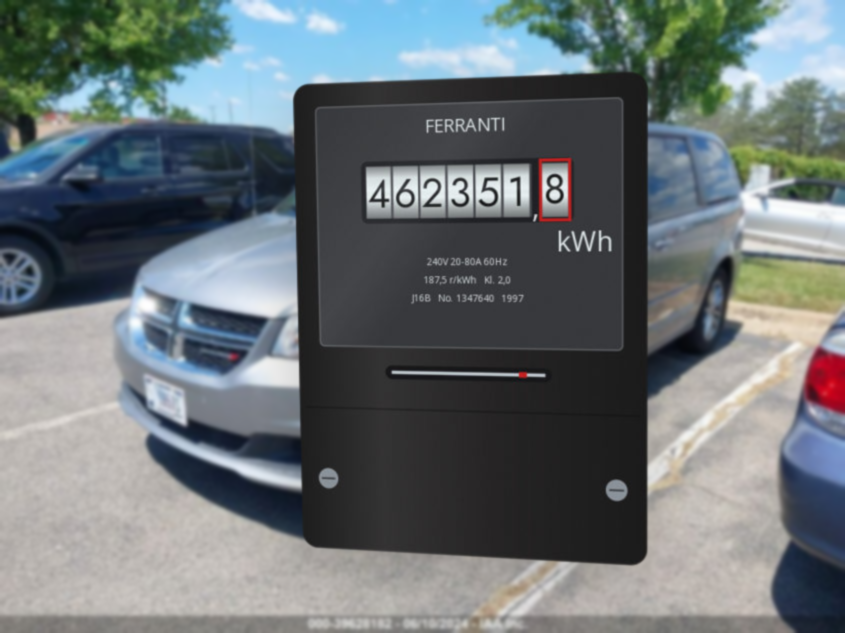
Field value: 462351.8 kWh
